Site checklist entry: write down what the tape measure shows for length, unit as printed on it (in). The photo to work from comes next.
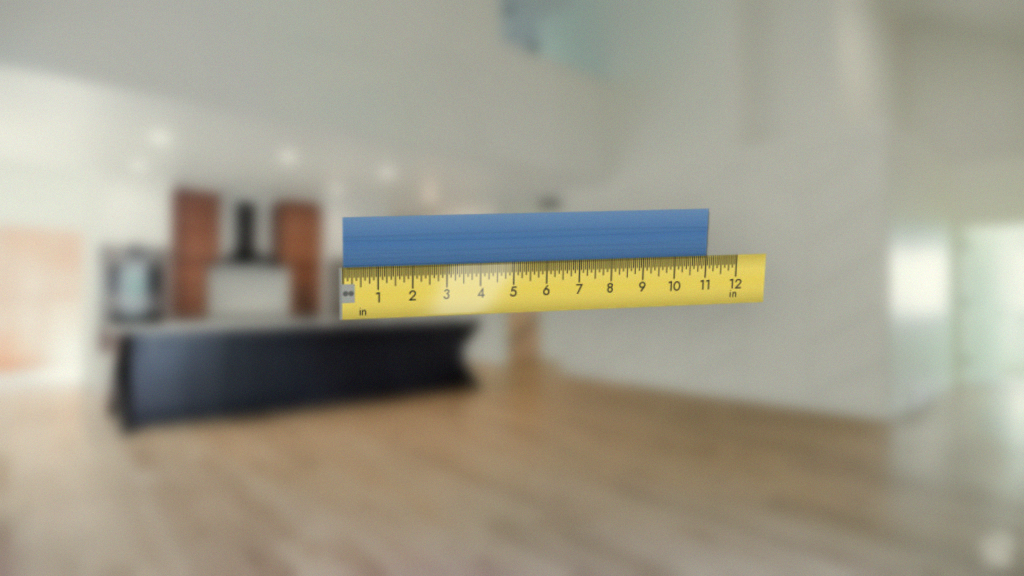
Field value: 11 in
